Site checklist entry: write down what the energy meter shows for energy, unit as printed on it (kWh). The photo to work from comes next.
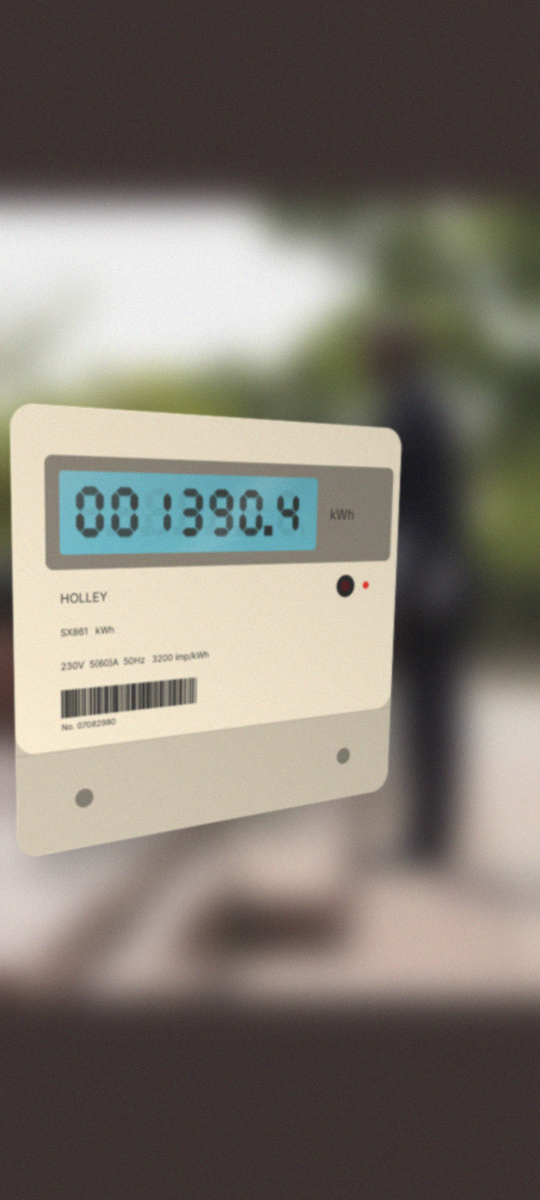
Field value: 1390.4 kWh
